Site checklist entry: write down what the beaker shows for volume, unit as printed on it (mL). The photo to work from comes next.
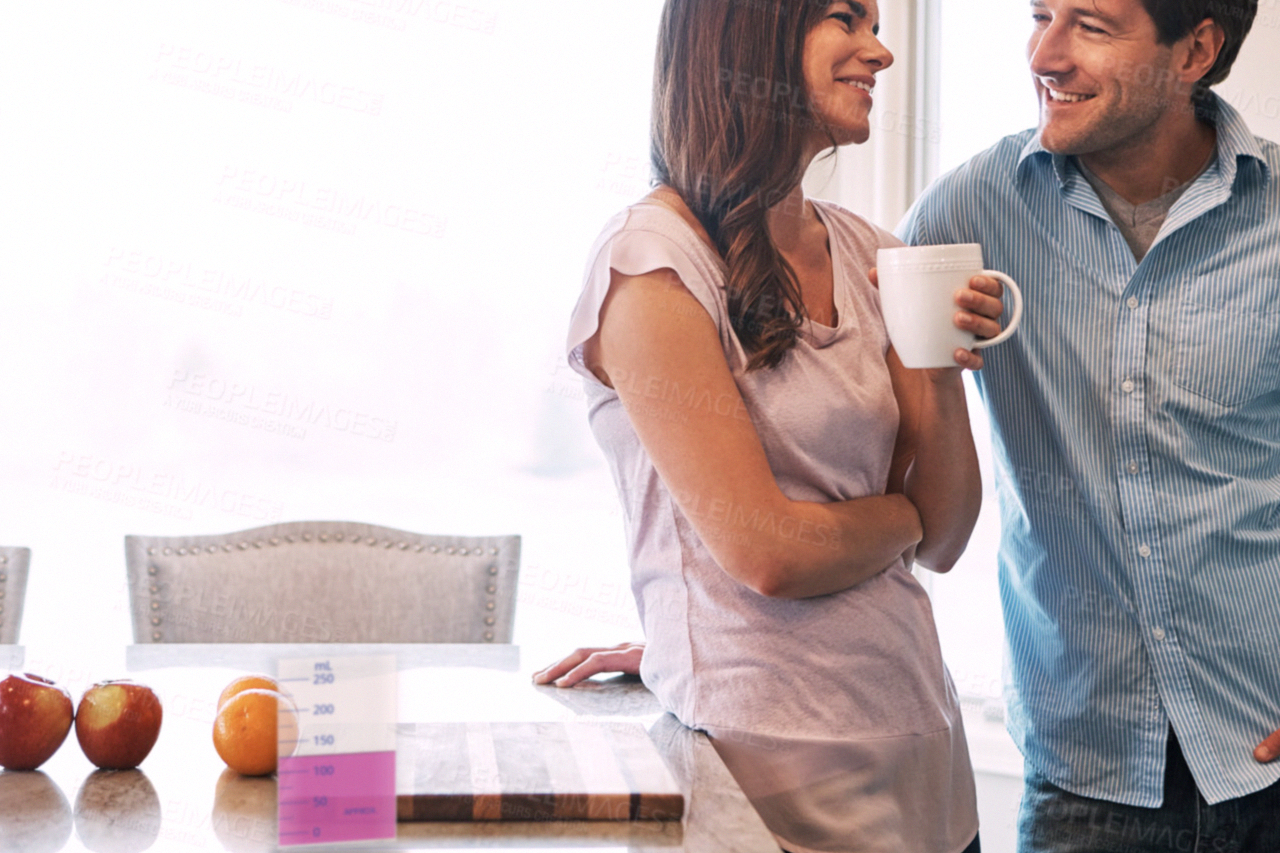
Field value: 125 mL
